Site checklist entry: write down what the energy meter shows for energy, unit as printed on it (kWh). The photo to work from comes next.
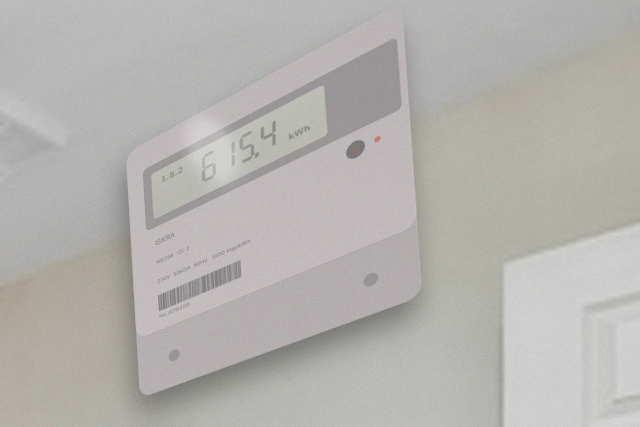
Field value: 615.4 kWh
